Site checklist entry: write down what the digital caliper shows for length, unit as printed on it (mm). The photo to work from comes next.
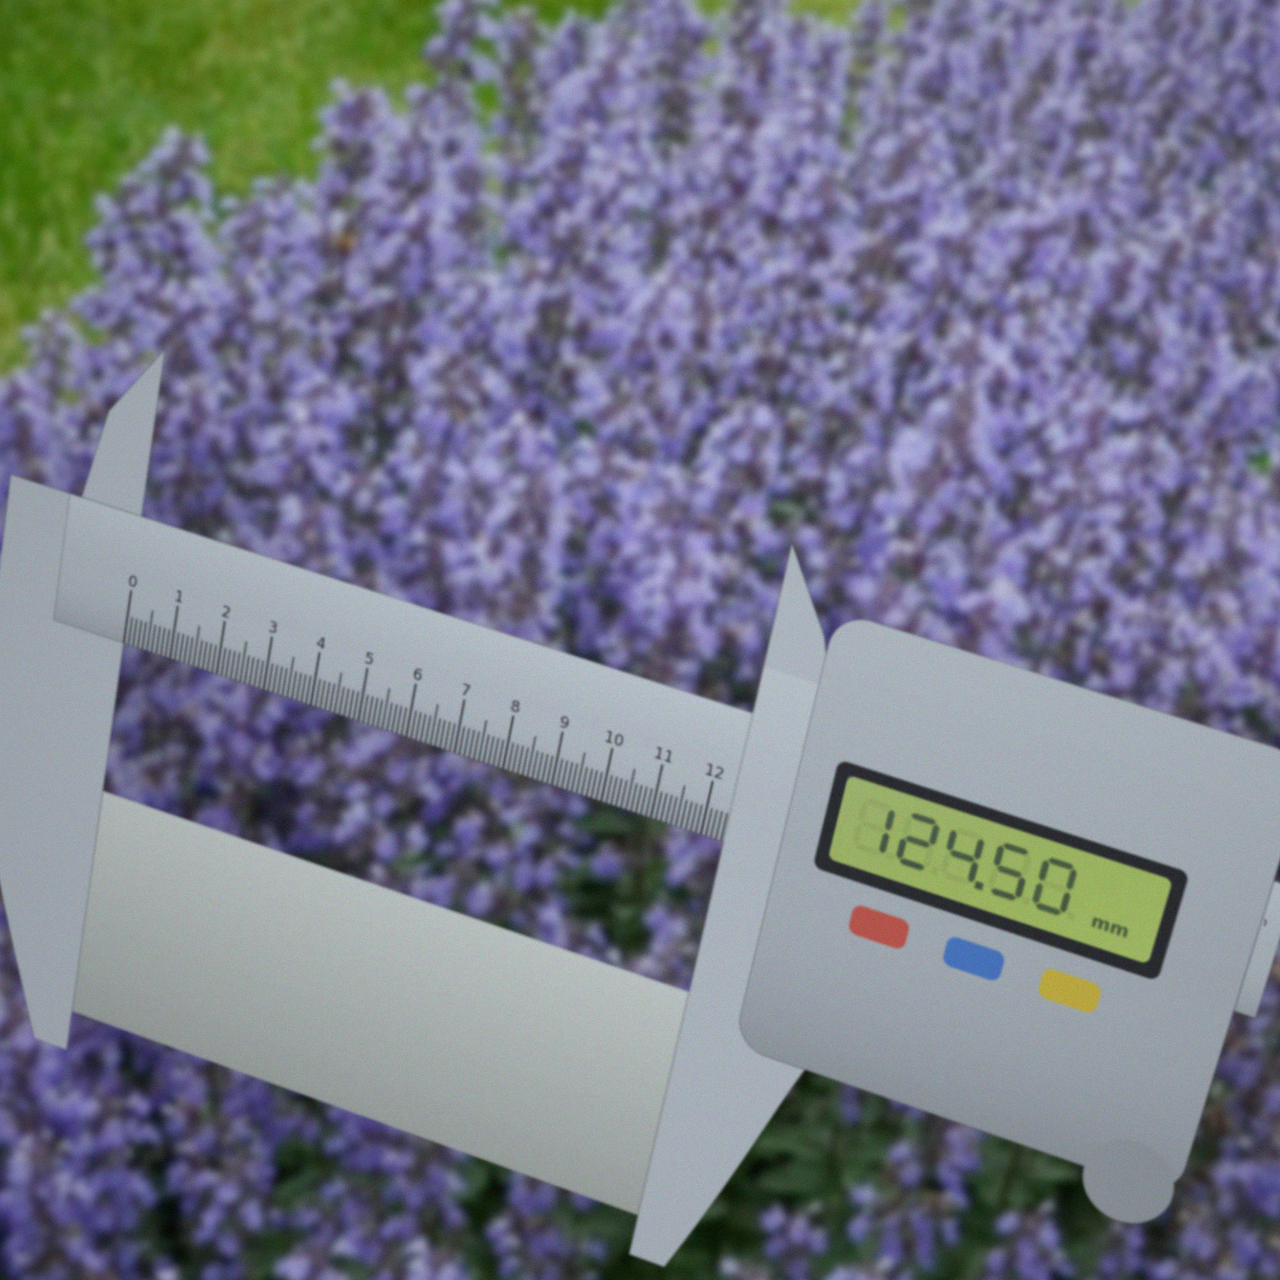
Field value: 124.50 mm
